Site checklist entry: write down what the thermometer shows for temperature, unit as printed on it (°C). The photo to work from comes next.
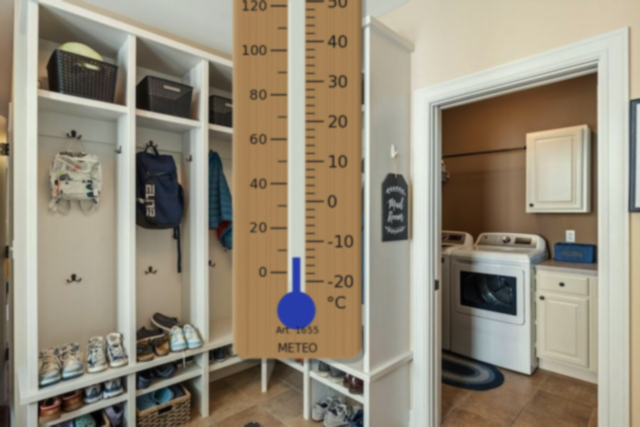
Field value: -14 °C
